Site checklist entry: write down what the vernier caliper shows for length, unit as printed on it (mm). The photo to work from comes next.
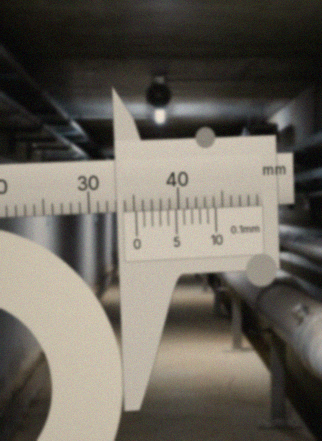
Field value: 35.2 mm
